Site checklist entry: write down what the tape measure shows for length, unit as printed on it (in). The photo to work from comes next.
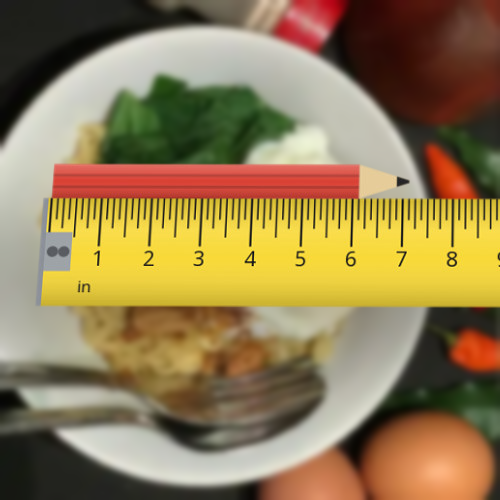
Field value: 7.125 in
